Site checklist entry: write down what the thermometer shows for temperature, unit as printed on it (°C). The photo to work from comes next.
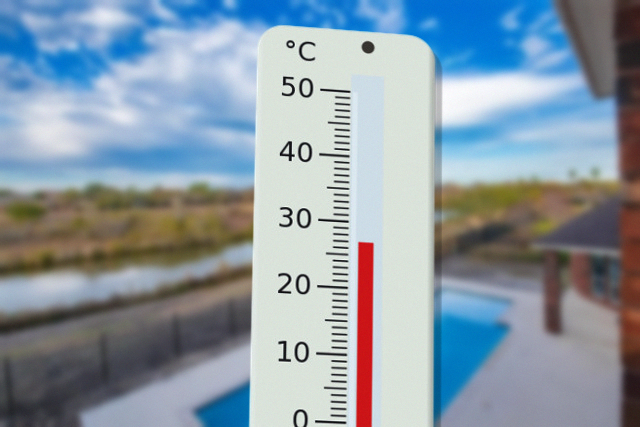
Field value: 27 °C
